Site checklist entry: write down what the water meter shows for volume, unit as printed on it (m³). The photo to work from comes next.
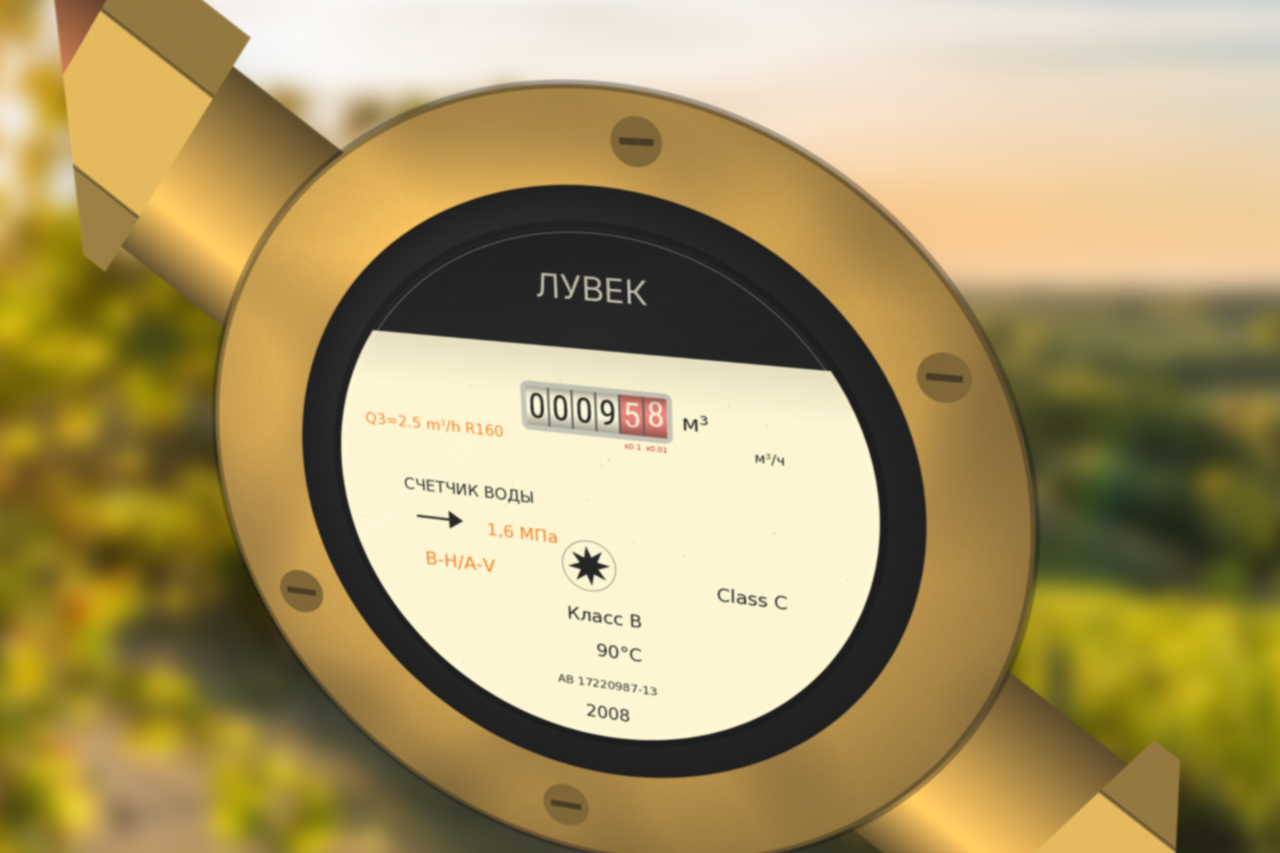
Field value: 9.58 m³
